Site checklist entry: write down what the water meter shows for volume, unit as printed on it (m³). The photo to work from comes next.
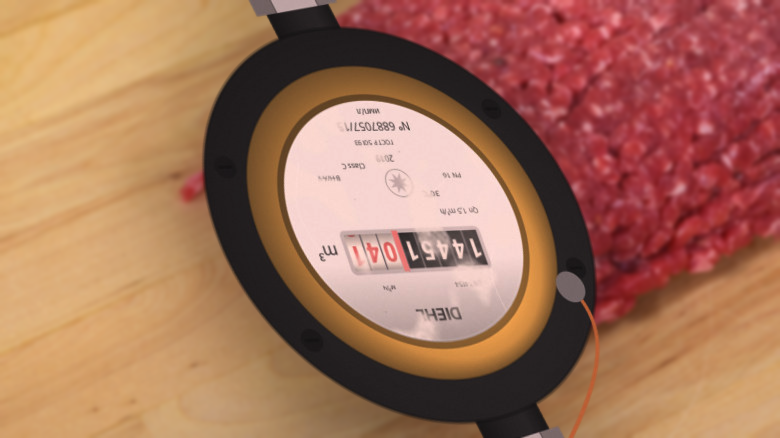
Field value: 14451.041 m³
